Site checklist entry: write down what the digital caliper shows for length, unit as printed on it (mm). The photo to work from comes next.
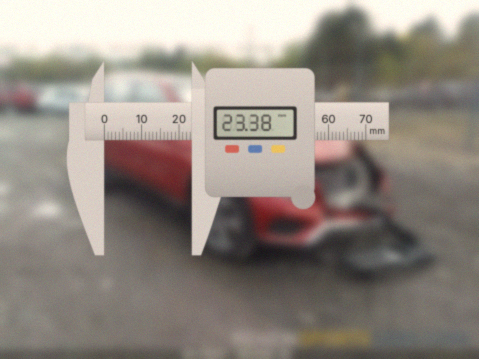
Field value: 23.38 mm
